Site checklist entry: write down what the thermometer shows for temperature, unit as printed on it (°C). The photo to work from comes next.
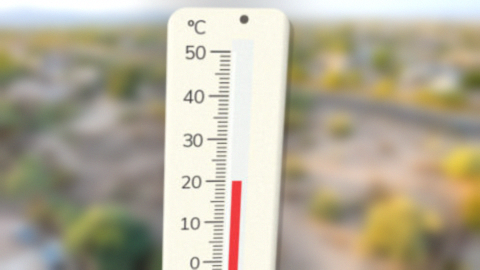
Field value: 20 °C
